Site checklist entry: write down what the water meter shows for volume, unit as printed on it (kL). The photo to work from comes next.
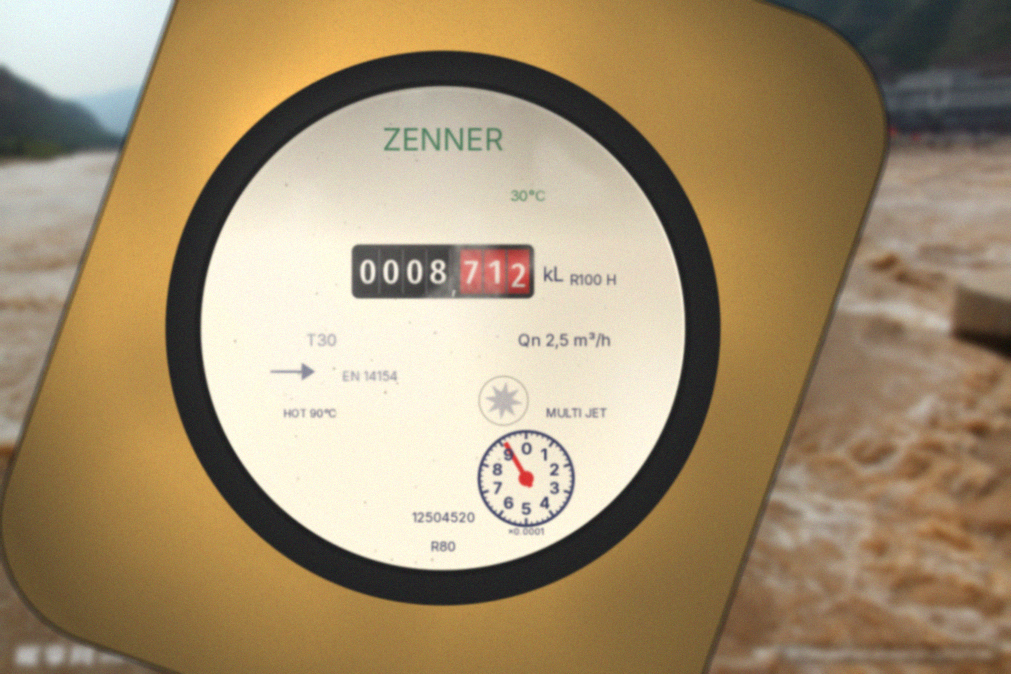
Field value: 8.7119 kL
